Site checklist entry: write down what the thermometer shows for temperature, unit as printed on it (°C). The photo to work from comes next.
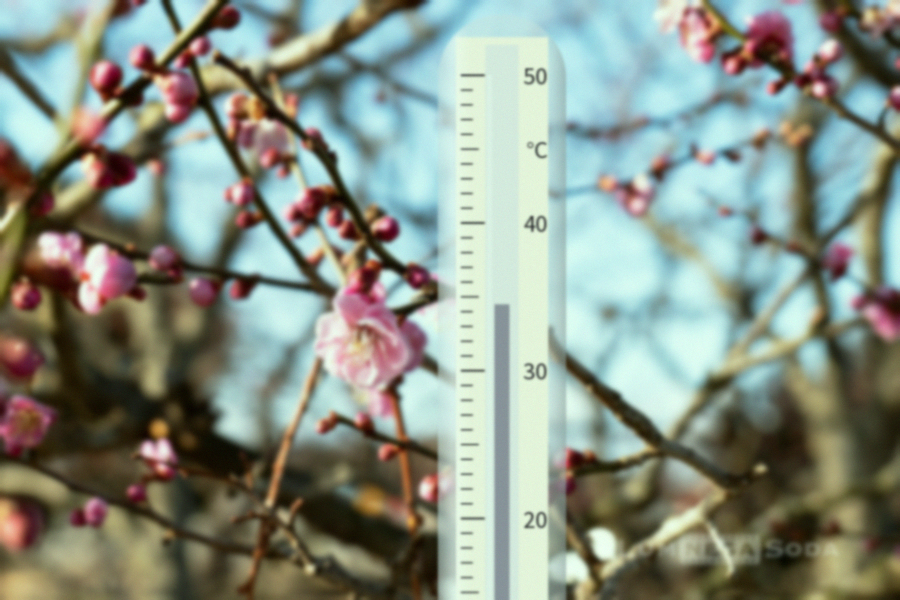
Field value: 34.5 °C
